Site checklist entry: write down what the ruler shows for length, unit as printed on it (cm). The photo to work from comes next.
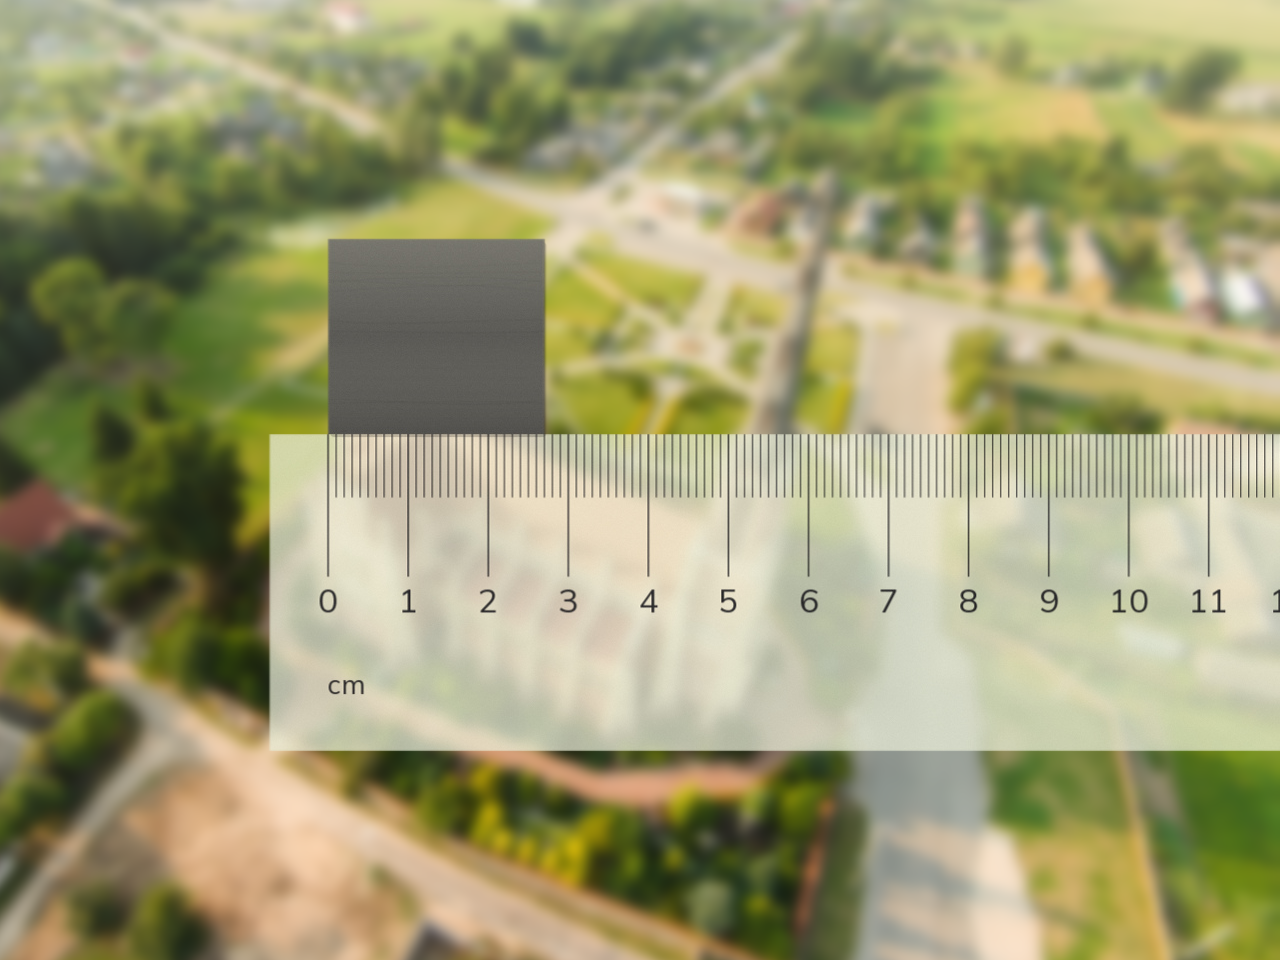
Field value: 2.7 cm
